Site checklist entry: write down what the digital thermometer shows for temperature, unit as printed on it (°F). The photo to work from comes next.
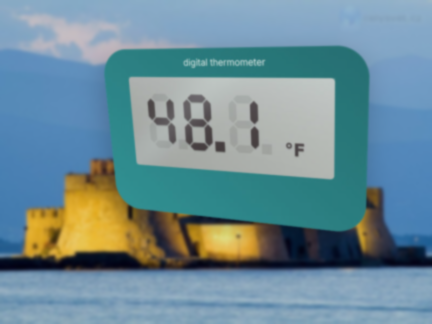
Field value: 48.1 °F
